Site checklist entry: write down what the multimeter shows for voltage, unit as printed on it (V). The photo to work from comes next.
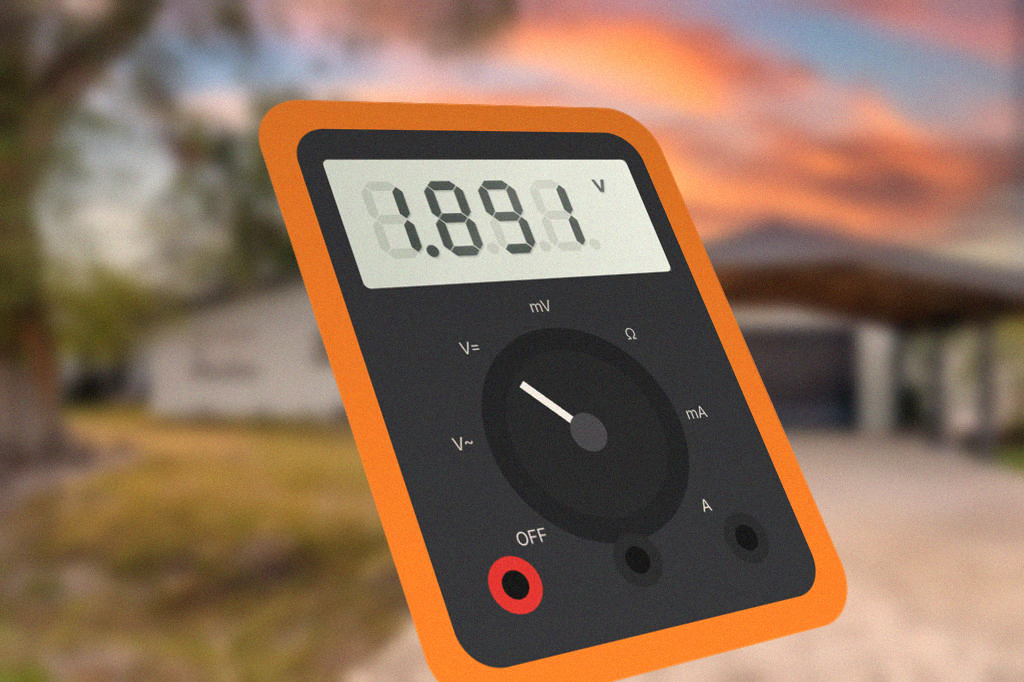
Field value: 1.891 V
